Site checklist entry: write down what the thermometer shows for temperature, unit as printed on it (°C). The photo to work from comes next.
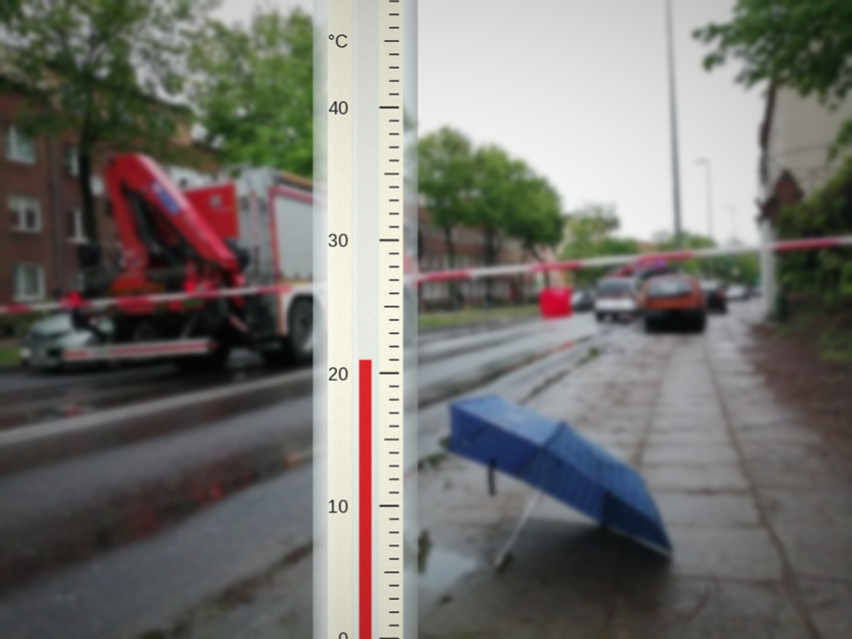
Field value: 21 °C
